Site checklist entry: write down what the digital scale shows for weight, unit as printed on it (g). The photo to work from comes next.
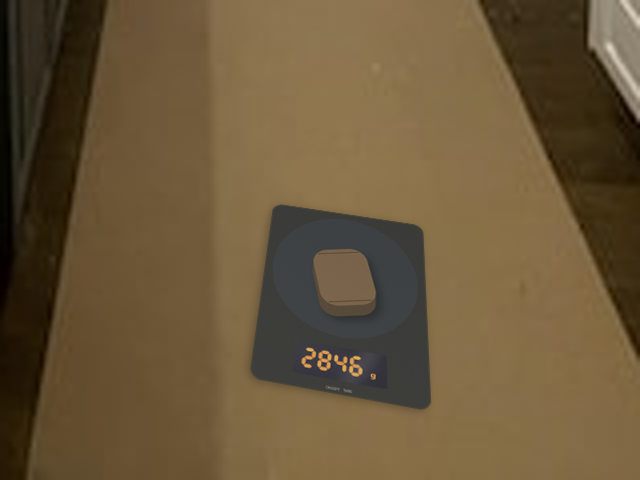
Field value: 2846 g
